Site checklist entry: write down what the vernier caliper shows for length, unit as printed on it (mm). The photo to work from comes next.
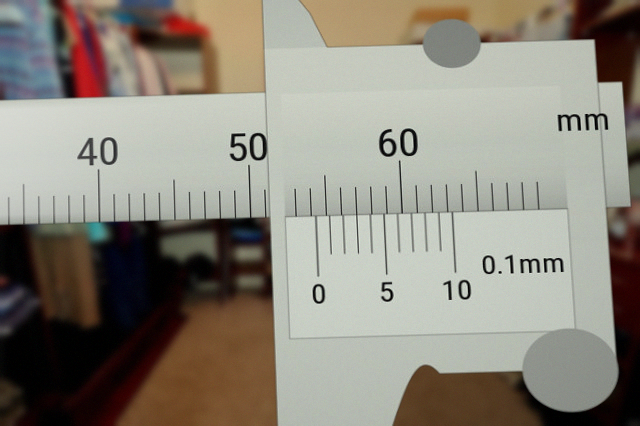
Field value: 54.3 mm
